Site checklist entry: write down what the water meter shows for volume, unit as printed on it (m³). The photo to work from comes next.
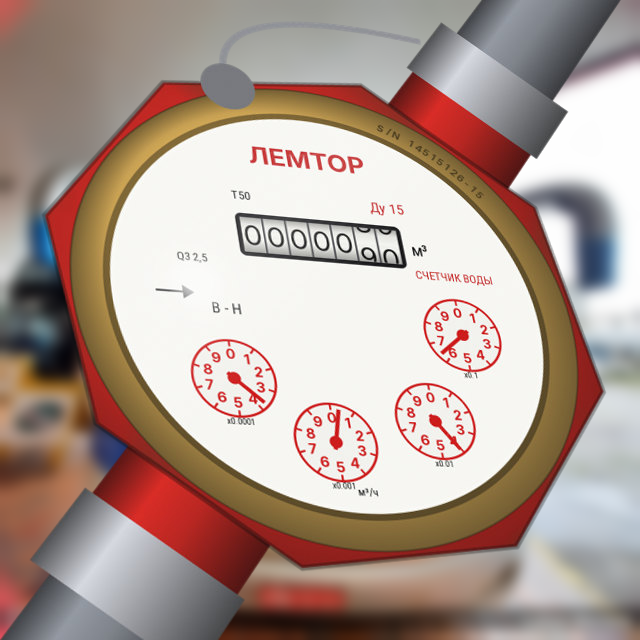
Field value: 89.6403 m³
